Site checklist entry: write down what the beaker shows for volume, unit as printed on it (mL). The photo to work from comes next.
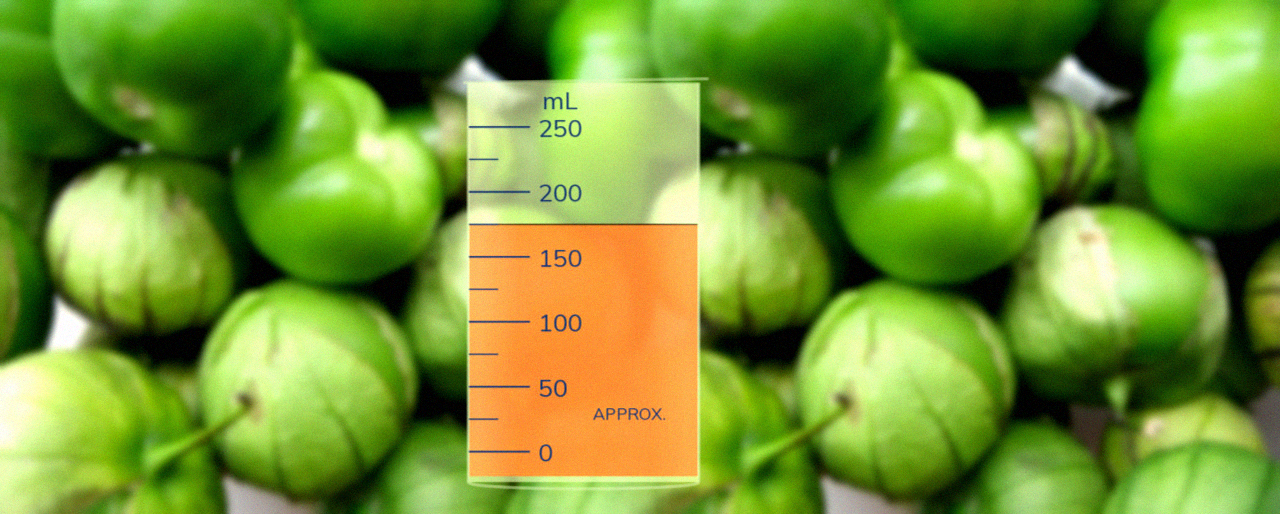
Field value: 175 mL
